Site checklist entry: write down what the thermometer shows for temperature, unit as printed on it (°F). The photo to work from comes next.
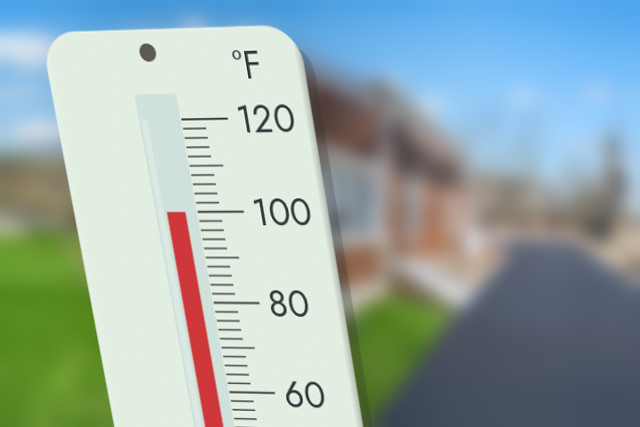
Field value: 100 °F
